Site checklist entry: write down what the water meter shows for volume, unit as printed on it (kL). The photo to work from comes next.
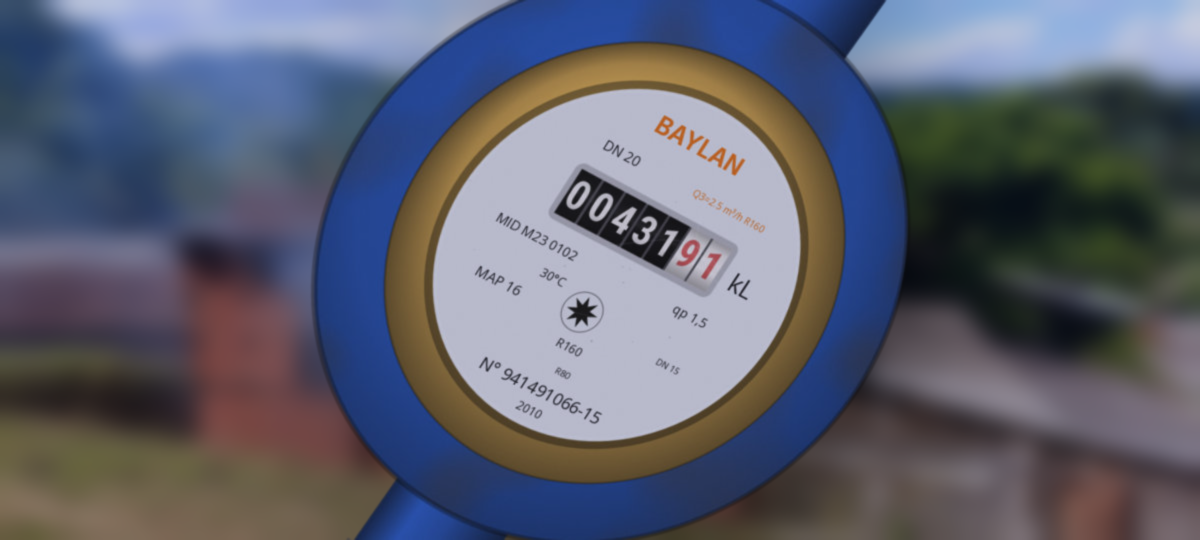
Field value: 431.91 kL
